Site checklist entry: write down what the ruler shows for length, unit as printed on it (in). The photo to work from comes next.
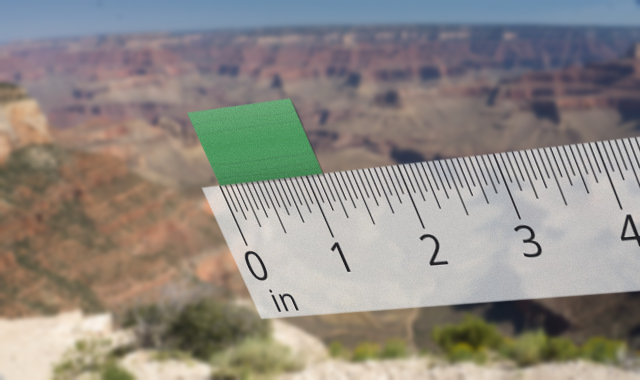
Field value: 1.1875 in
